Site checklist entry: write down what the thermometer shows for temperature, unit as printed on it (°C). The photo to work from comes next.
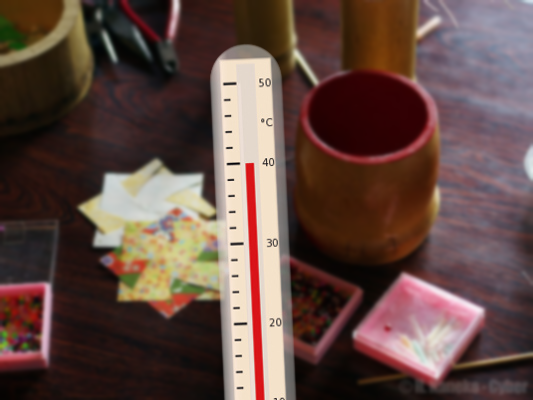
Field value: 40 °C
